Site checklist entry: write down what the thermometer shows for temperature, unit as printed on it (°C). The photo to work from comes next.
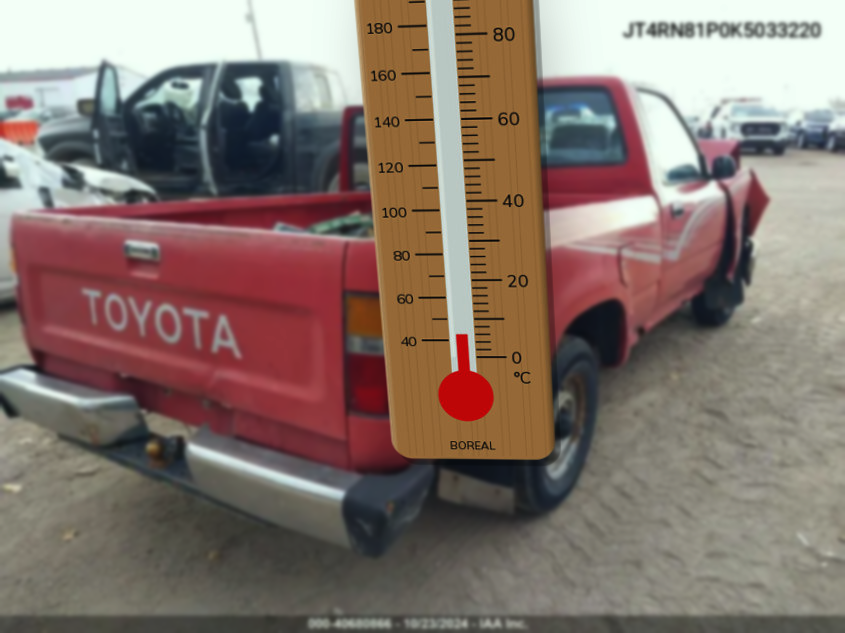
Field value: 6 °C
